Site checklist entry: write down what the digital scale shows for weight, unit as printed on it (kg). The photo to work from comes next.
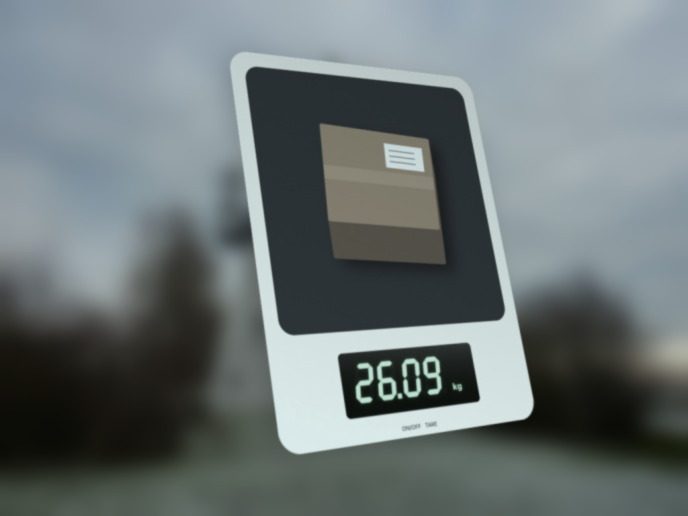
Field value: 26.09 kg
